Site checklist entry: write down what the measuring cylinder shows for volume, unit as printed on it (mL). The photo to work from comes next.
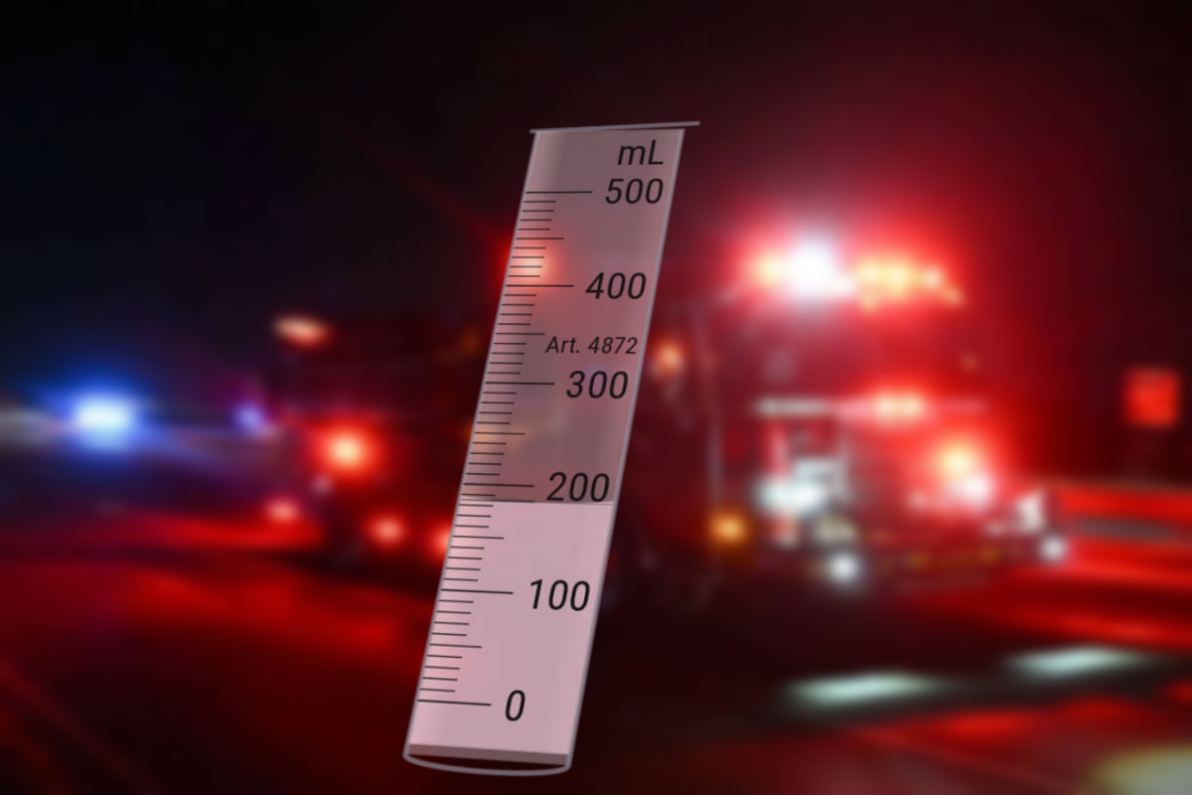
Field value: 185 mL
